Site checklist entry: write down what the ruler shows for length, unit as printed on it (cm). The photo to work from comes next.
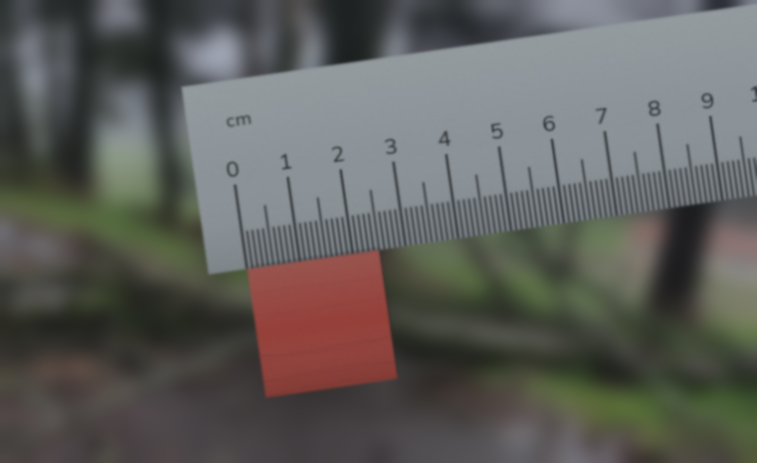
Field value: 2.5 cm
